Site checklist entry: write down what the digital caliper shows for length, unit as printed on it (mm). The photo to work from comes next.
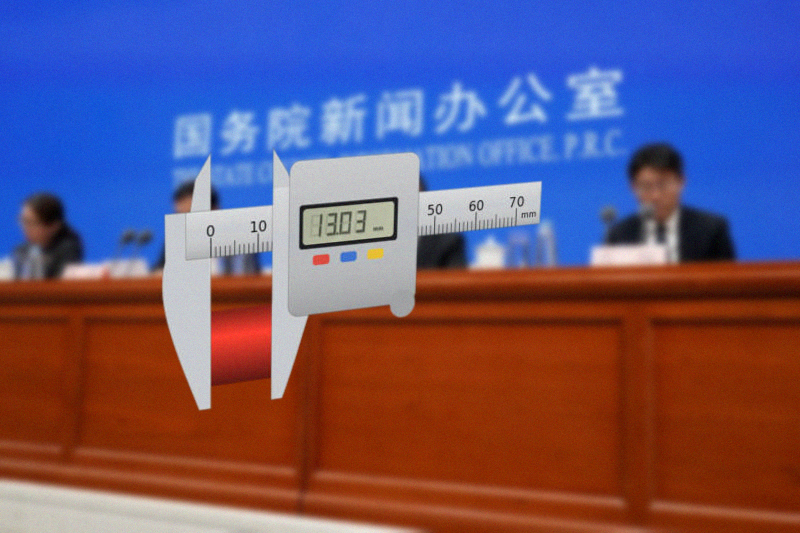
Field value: 13.03 mm
